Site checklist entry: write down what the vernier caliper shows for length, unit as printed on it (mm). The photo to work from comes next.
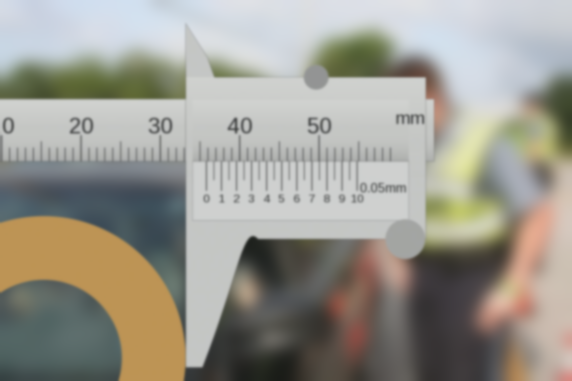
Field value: 35.8 mm
